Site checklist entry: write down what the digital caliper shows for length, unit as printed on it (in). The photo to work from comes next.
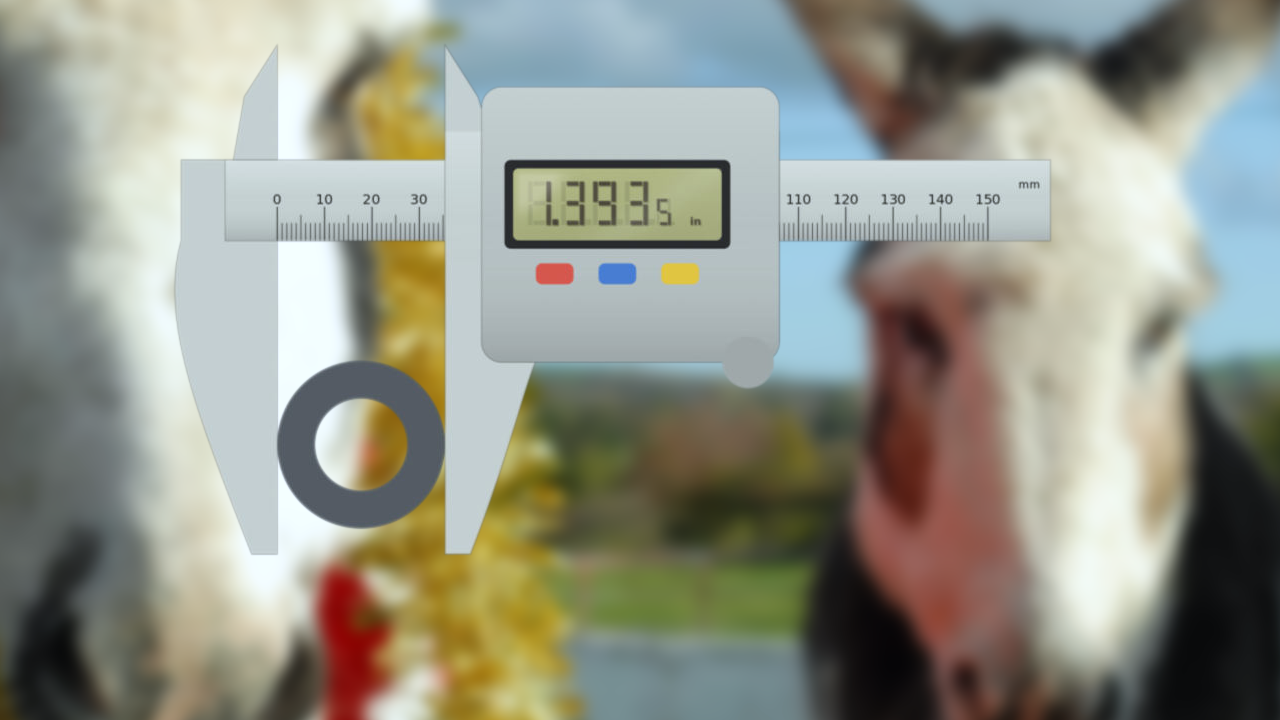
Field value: 1.3935 in
